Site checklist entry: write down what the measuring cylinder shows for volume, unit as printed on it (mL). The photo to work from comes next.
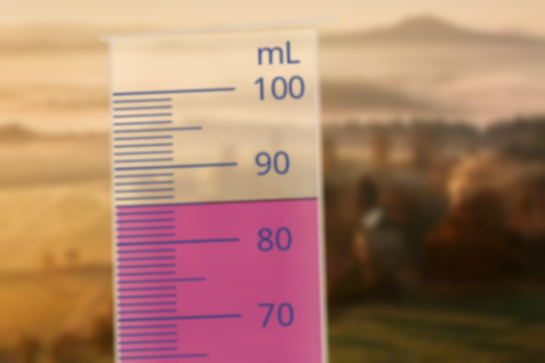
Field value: 85 mL
